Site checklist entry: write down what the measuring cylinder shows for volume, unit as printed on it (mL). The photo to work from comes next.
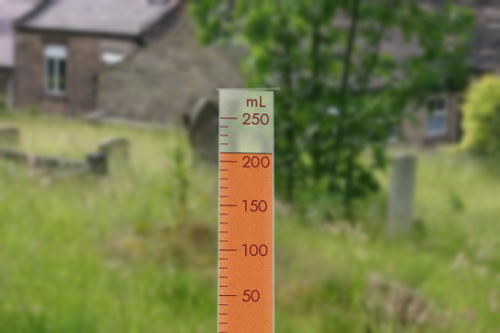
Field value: 210 mL
